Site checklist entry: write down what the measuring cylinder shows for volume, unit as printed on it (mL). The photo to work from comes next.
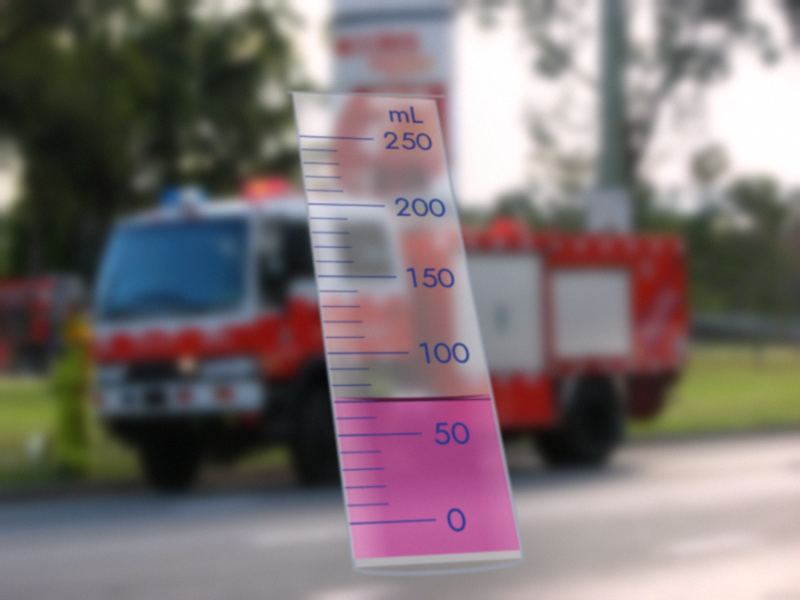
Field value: 70 mL
